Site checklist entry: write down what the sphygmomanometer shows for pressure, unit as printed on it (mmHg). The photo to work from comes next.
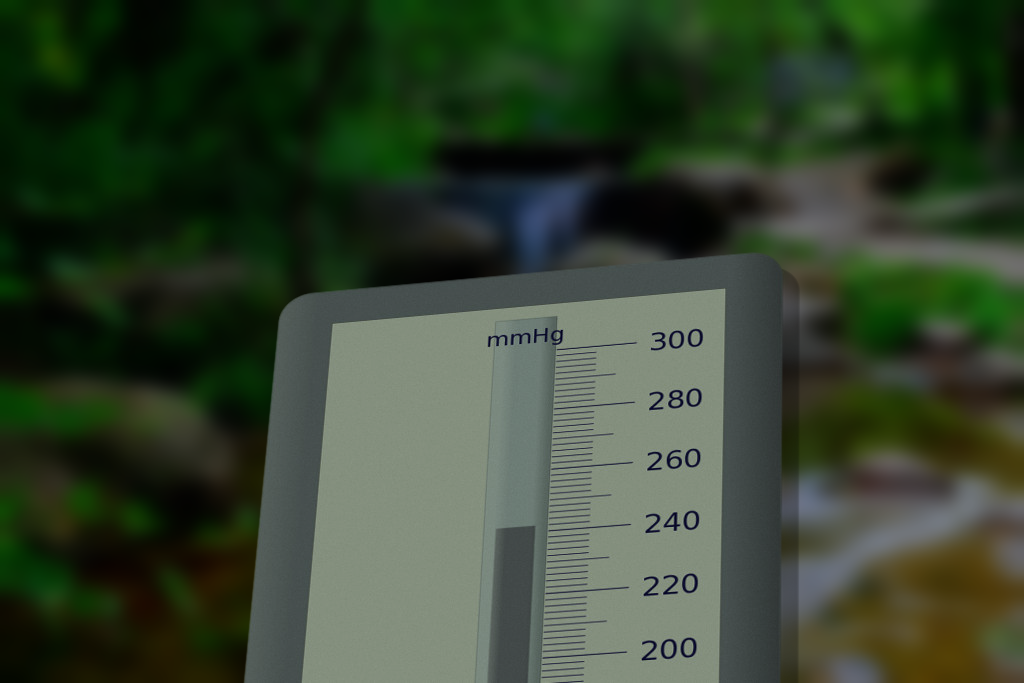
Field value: 242 mmHg
